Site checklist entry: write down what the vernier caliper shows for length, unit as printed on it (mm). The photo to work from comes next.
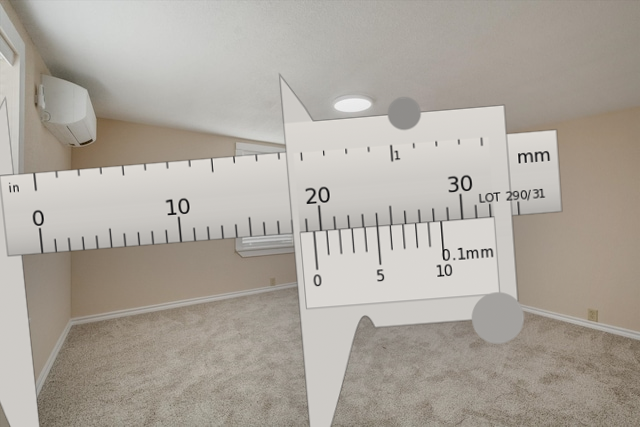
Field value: 19.5 mm
